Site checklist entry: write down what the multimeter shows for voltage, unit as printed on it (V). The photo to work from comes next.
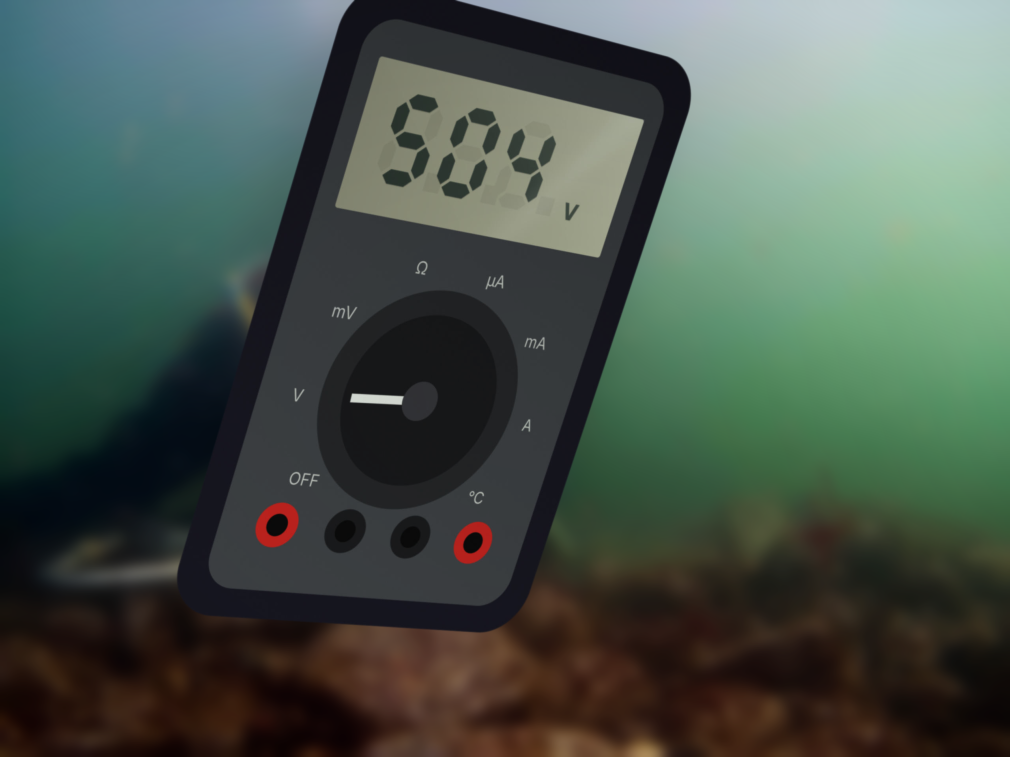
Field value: 504 V
